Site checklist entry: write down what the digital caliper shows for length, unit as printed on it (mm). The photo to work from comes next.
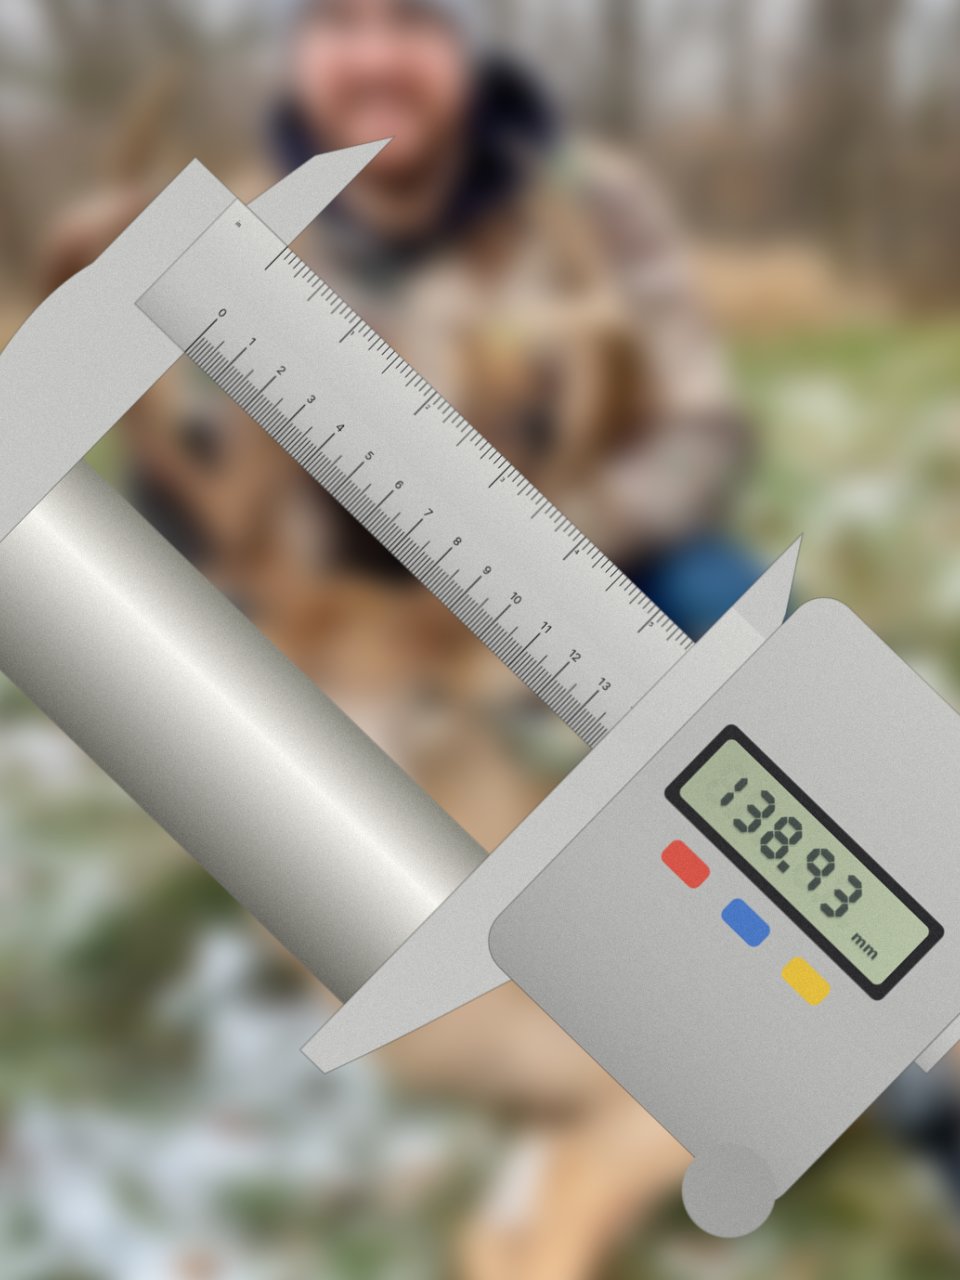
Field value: 138.93 mm
